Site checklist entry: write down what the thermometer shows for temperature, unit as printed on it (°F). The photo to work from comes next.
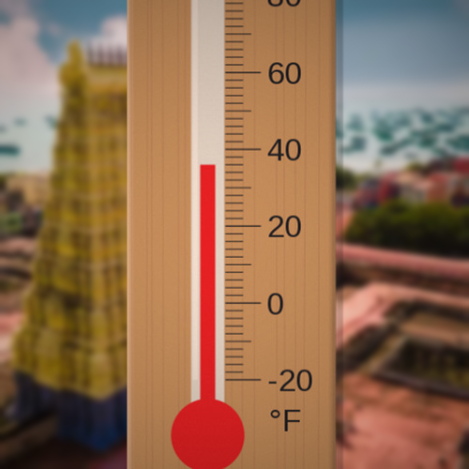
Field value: 36 °F
